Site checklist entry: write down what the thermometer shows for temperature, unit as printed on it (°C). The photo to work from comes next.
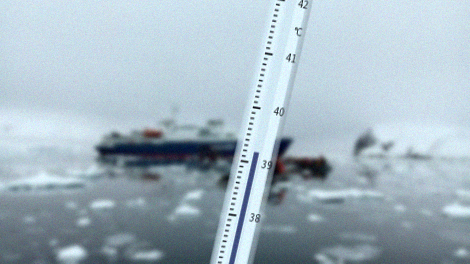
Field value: 39.2 °C
